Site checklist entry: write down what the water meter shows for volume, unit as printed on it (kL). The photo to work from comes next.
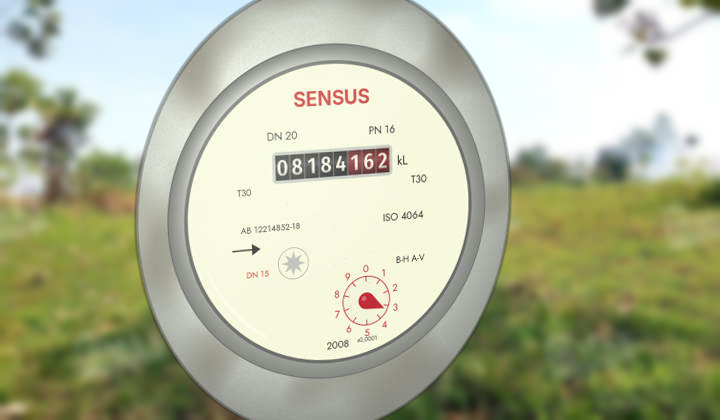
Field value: 8184.1623 kL
